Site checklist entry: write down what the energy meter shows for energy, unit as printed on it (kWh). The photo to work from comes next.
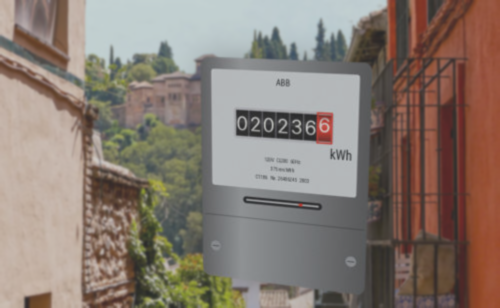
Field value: 20236.6 kWh
